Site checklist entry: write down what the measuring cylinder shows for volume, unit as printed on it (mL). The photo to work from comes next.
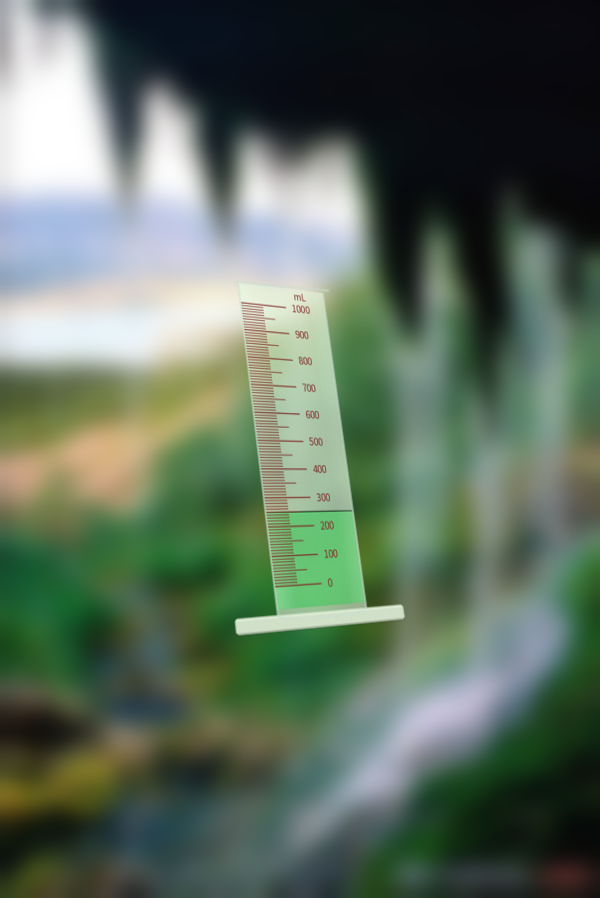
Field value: 250 mL
